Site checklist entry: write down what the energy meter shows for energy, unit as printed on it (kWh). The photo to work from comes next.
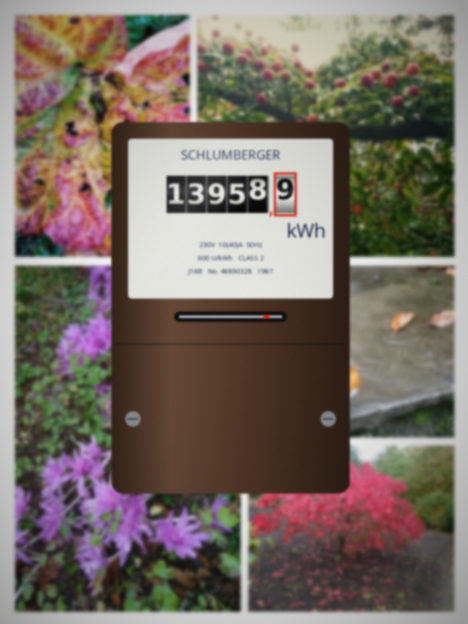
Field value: 13958.9 kWh
